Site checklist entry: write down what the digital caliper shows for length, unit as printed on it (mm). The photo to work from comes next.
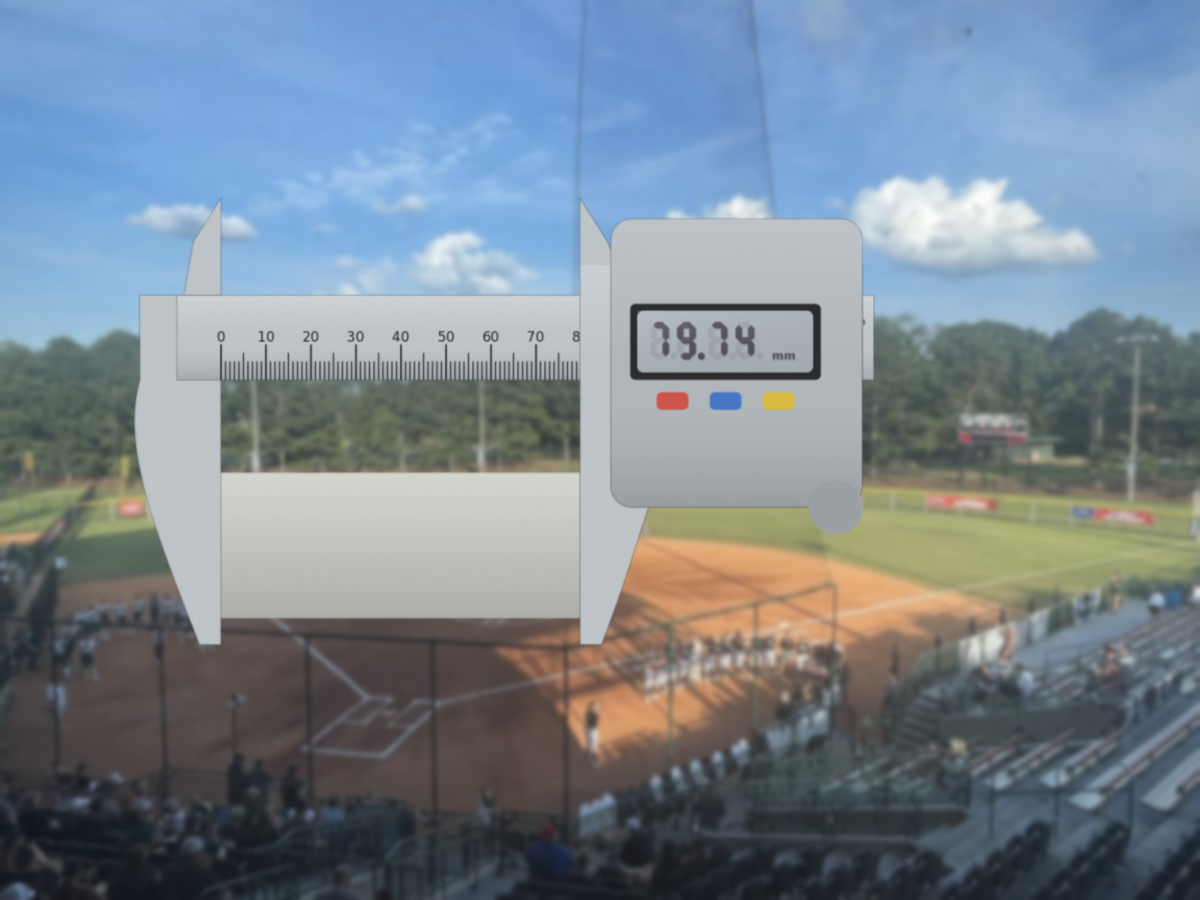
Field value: 79.74 mm
